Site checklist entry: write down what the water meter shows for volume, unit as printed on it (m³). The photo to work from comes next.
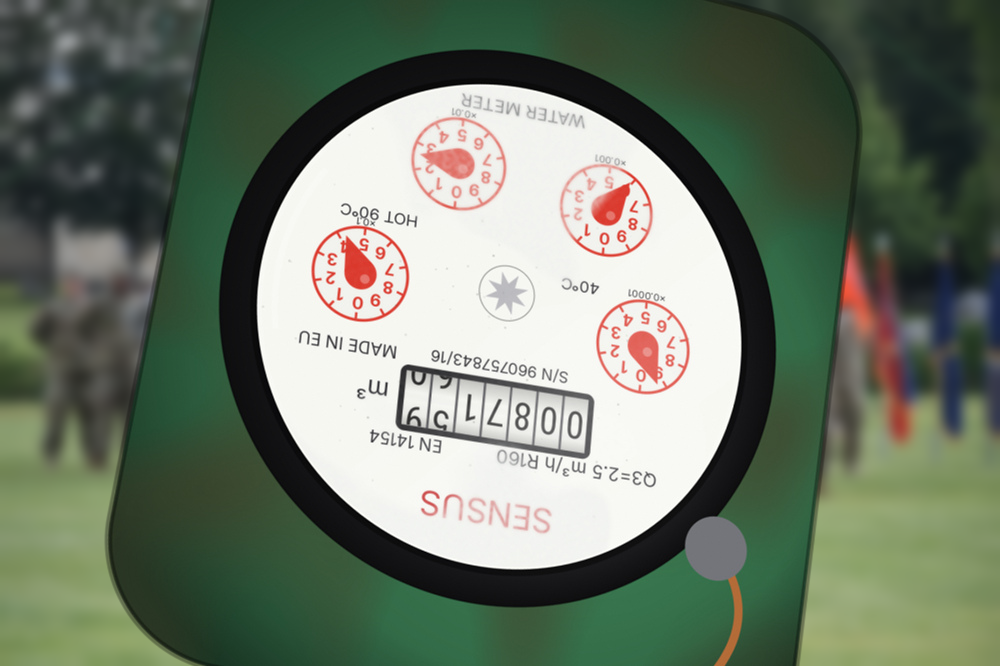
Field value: 87159.4259 m³
